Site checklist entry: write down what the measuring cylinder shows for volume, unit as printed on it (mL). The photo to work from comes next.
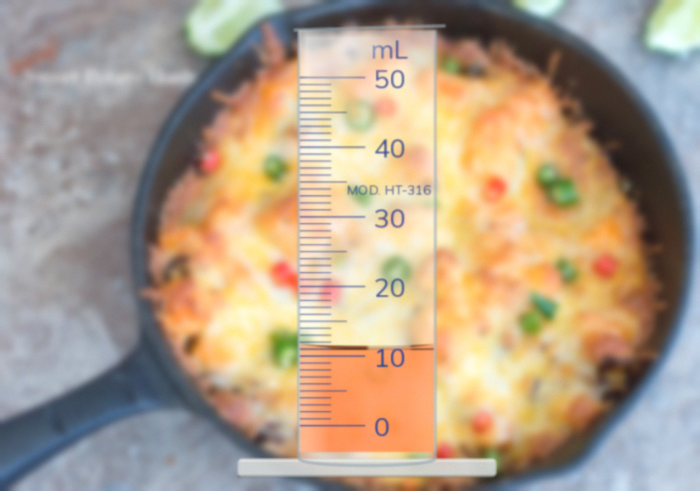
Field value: 11 mL
